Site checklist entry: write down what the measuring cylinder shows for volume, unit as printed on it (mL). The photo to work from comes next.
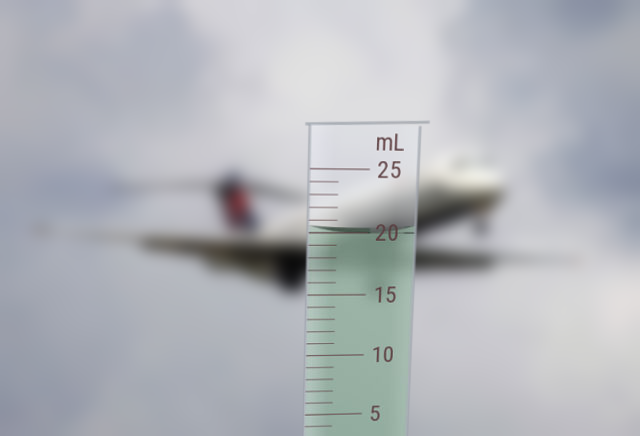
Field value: 20 mL
